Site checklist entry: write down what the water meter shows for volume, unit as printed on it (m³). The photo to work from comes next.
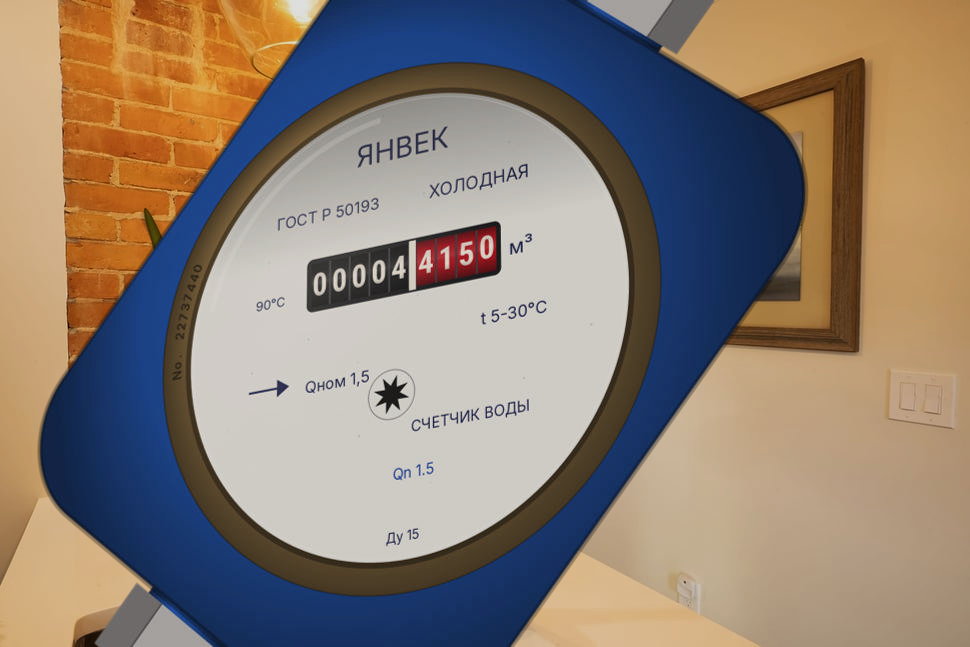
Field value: 4.4150 m³
